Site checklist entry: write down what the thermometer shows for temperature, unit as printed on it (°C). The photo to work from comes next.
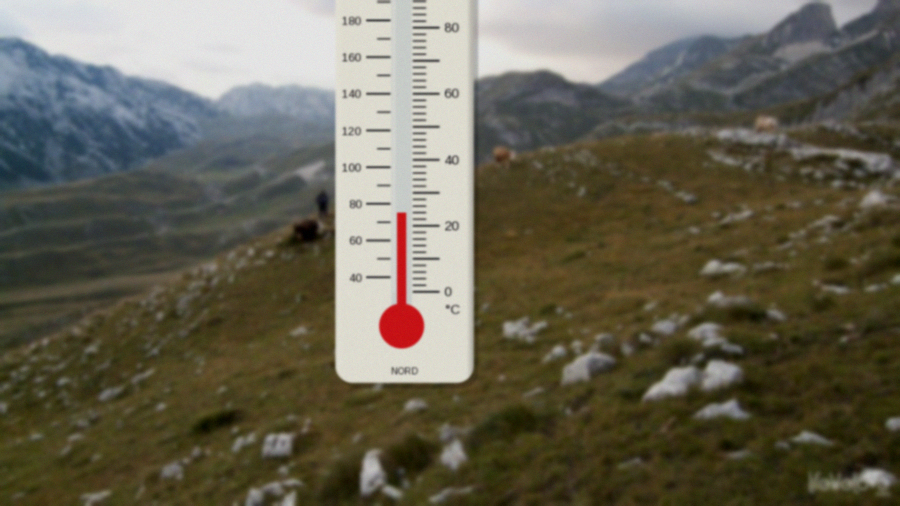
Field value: 24 °C
